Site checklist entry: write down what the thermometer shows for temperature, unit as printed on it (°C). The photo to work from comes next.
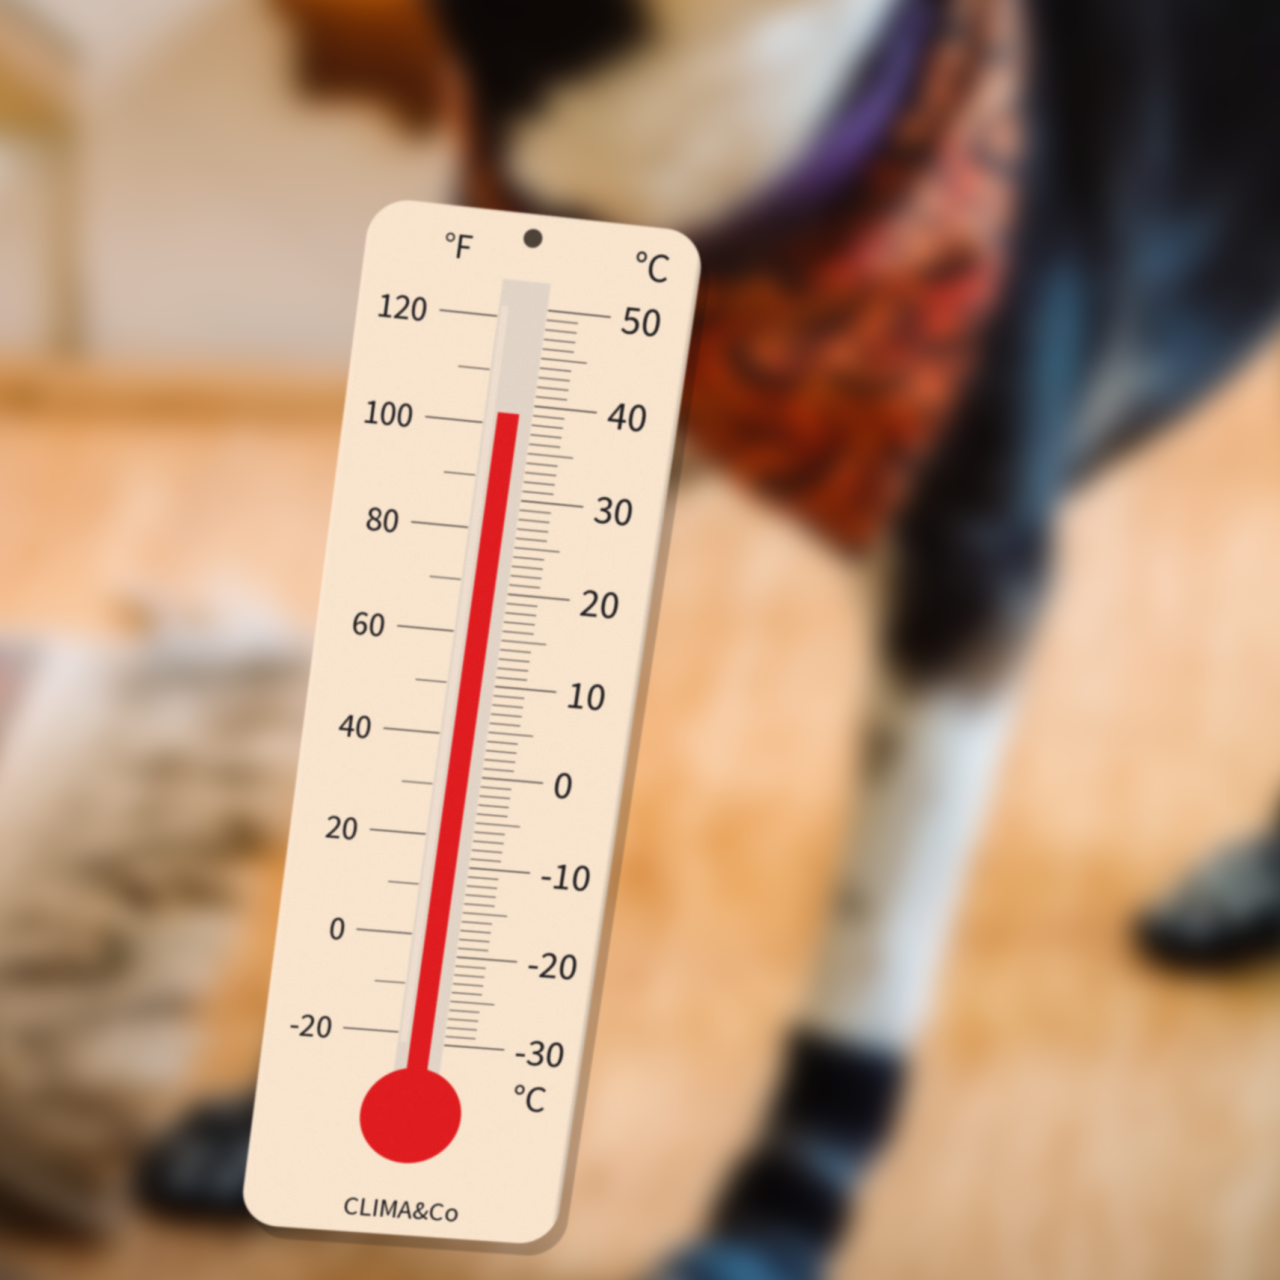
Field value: 39 °C
